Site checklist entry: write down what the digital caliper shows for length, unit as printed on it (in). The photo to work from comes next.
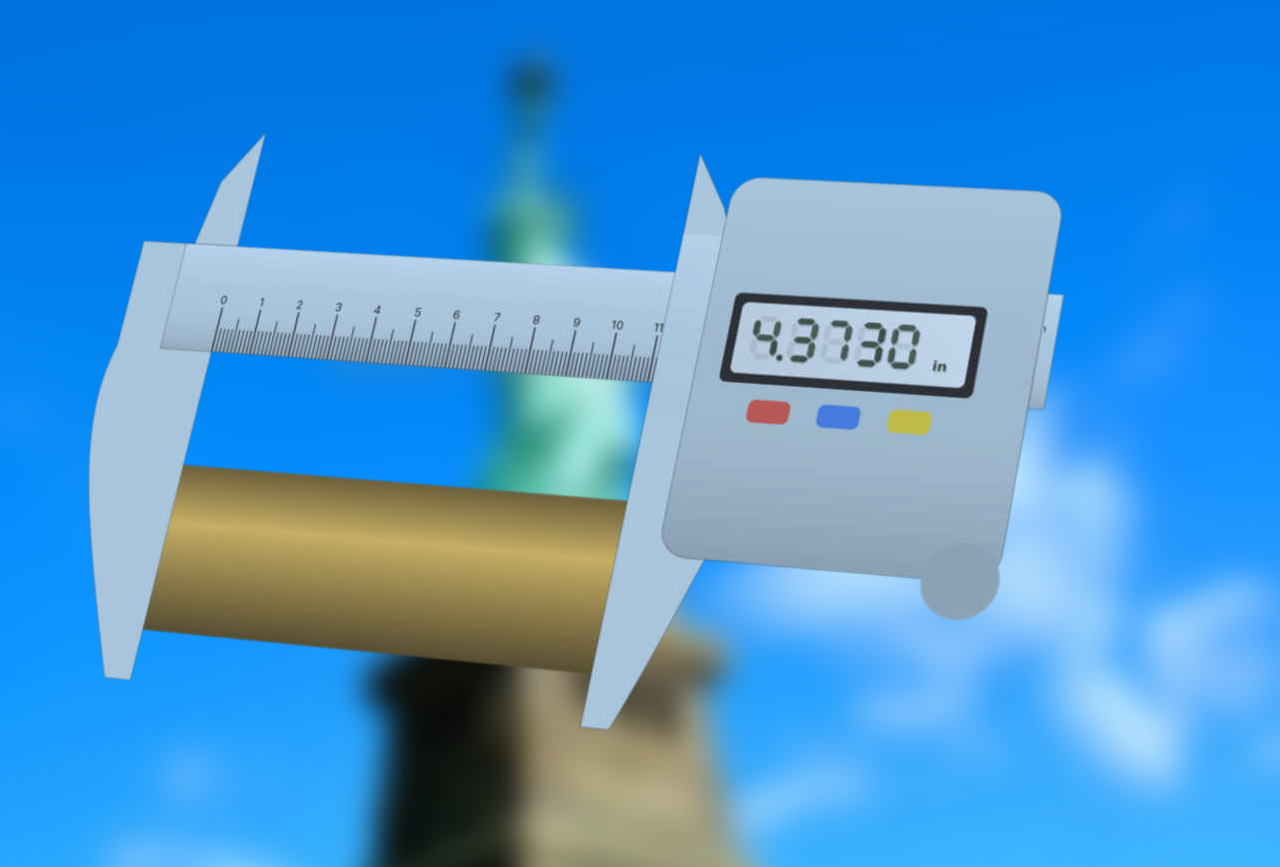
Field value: 4.3730 in
